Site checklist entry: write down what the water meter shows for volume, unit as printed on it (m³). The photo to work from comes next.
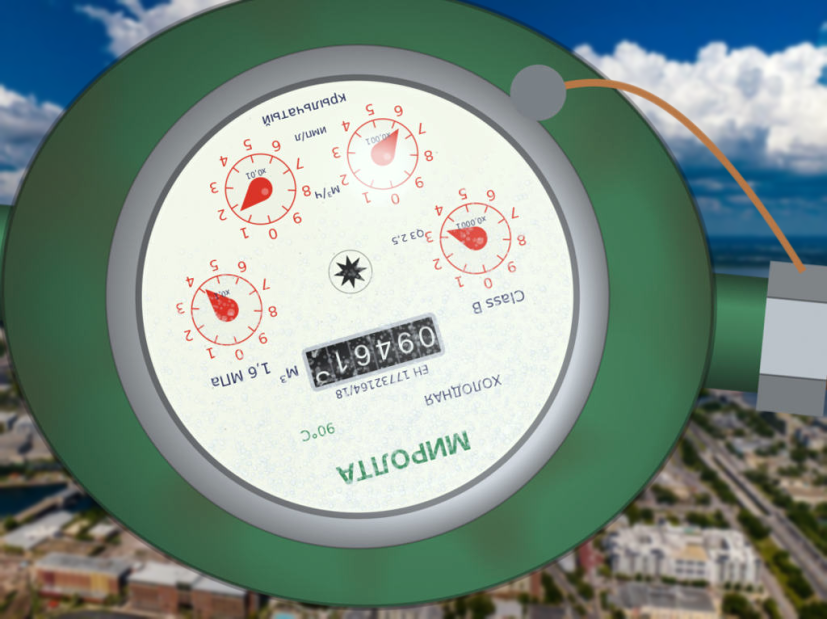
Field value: 94613.4163 m³
